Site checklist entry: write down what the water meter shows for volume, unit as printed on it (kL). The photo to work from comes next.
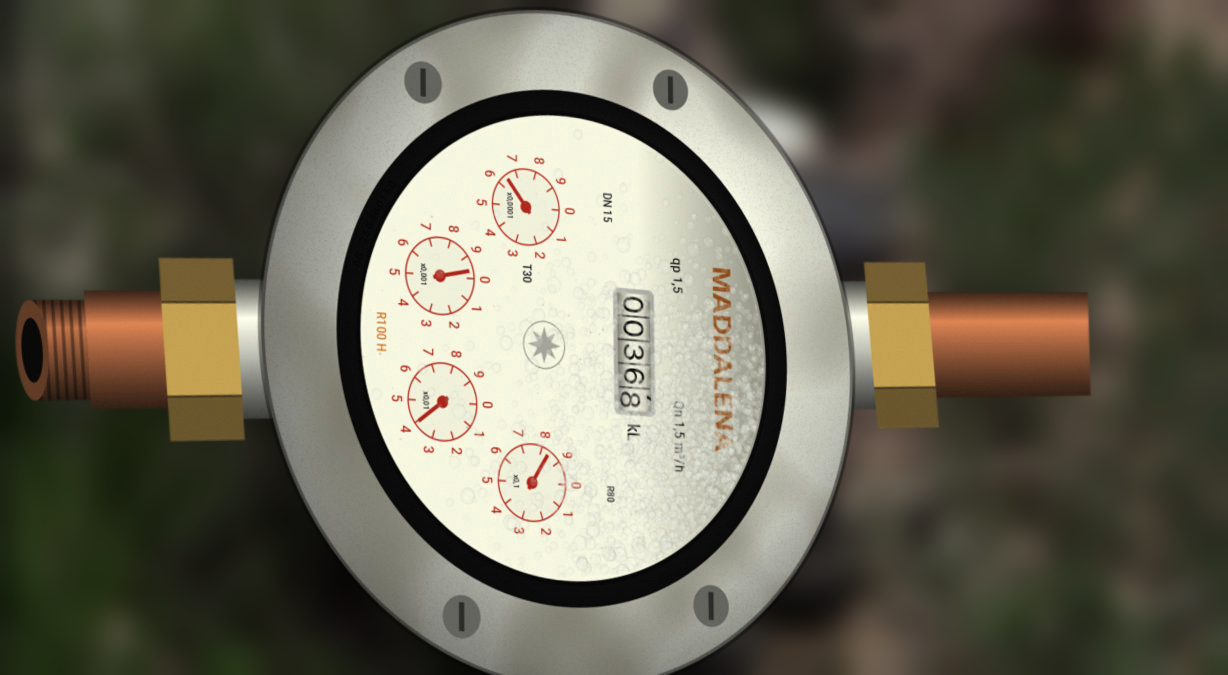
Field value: 367.8396 kL
